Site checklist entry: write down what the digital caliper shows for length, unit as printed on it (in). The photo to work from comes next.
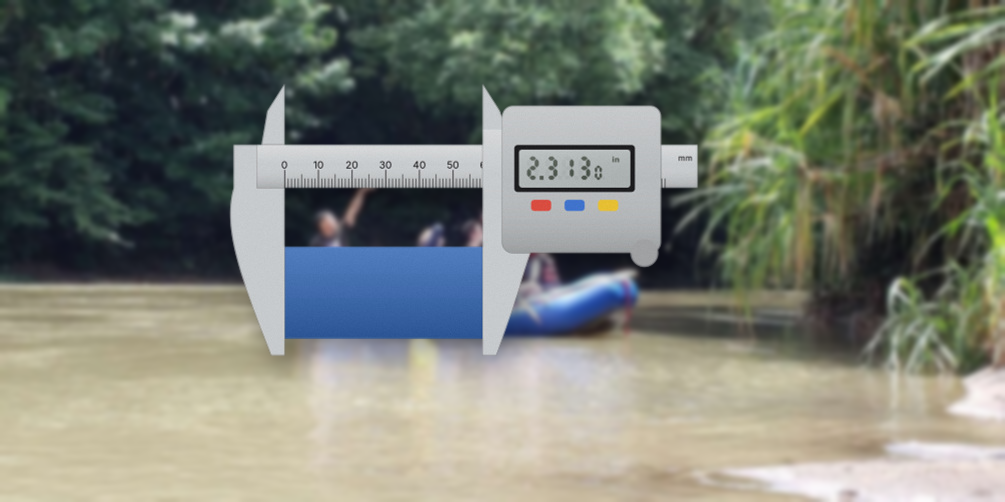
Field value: 2.3130 in
